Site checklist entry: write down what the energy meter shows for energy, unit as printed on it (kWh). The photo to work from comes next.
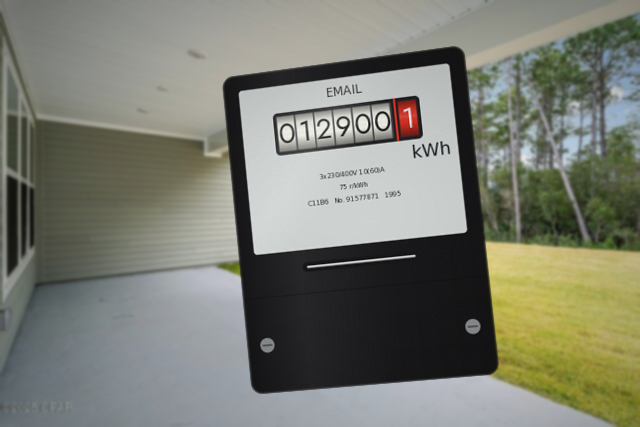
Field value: 12900.1 kWh
